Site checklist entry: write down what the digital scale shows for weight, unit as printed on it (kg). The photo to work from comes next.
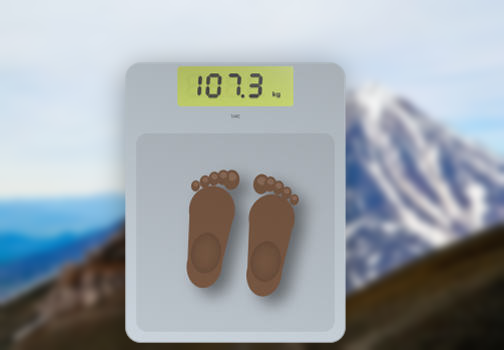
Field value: 107.3 kg
